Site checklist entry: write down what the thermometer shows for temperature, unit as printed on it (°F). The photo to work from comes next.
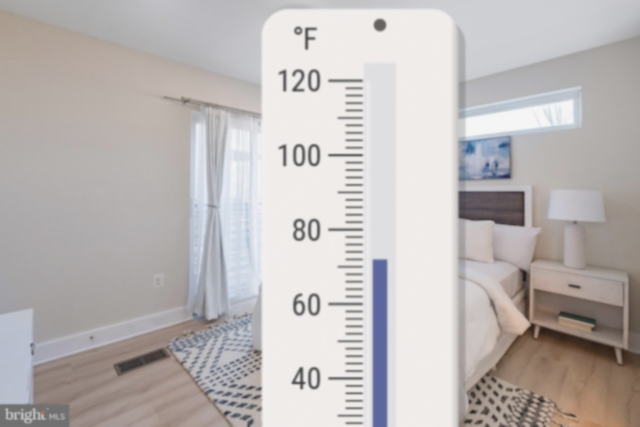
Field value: 72 °F
